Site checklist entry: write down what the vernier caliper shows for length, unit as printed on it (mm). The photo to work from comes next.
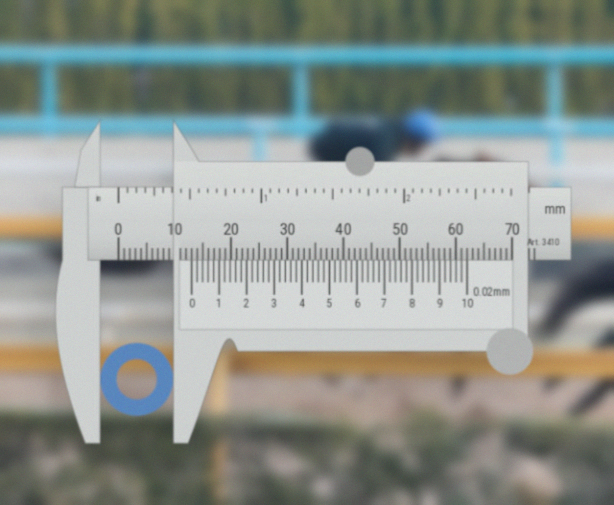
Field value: 13.0 mm
